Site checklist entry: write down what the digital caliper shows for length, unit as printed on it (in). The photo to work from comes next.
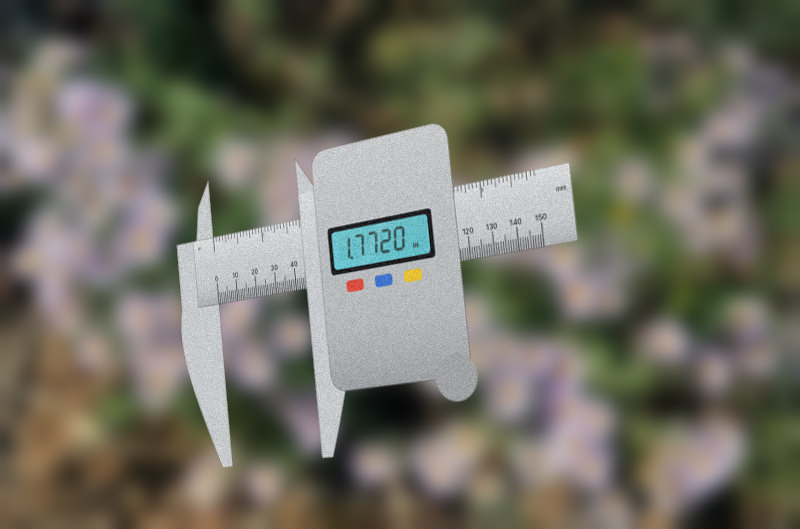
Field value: 1.7720 in
